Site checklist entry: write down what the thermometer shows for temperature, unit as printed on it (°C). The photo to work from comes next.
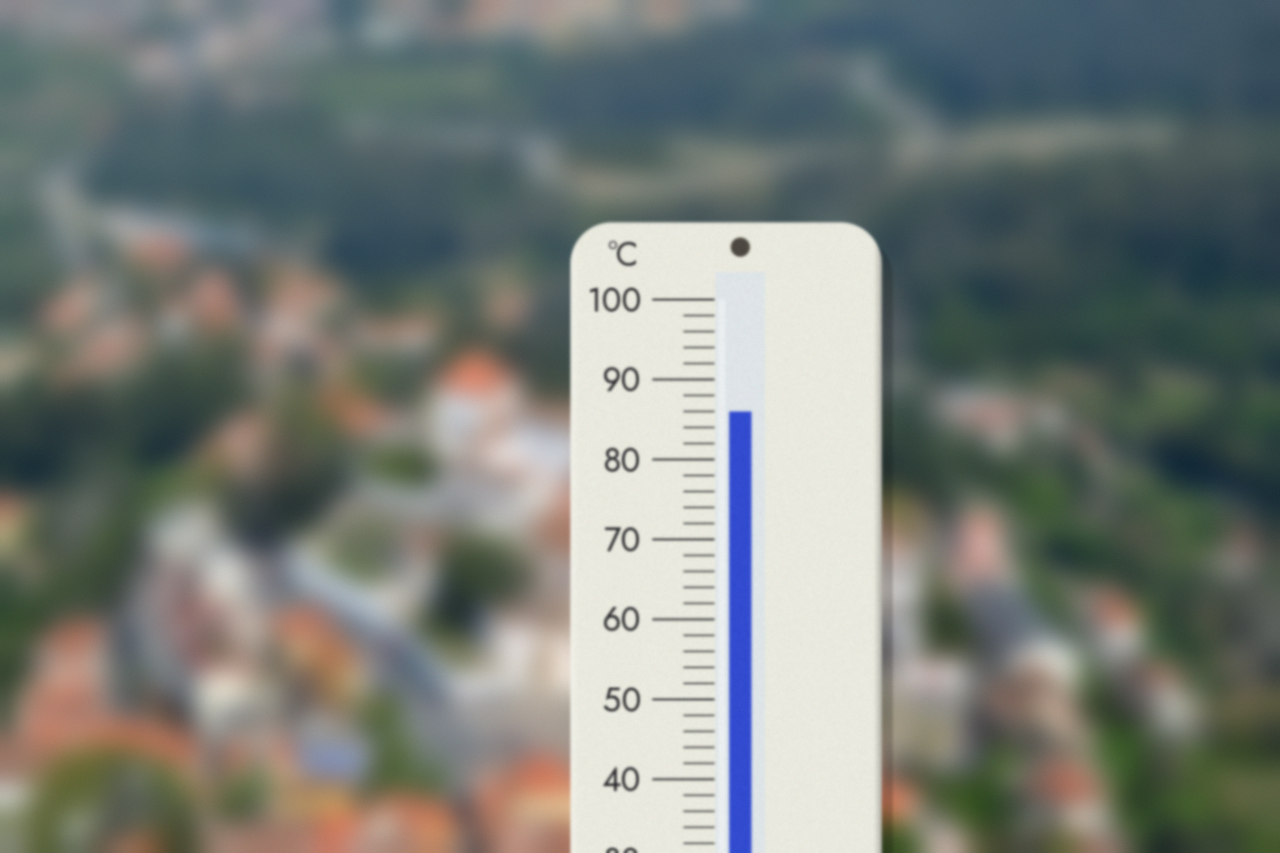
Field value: 86 °C
